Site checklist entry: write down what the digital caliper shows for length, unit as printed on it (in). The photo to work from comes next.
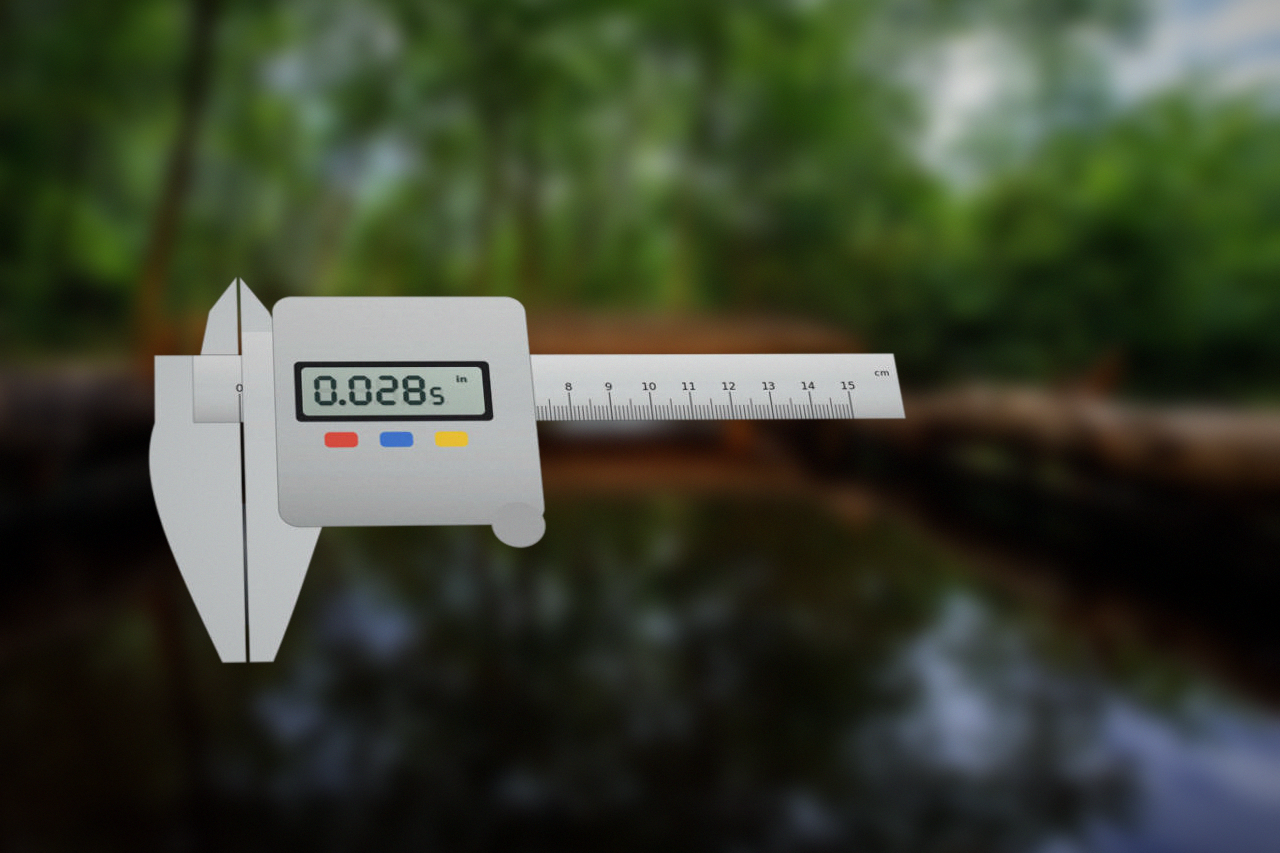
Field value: 0.0285 in
